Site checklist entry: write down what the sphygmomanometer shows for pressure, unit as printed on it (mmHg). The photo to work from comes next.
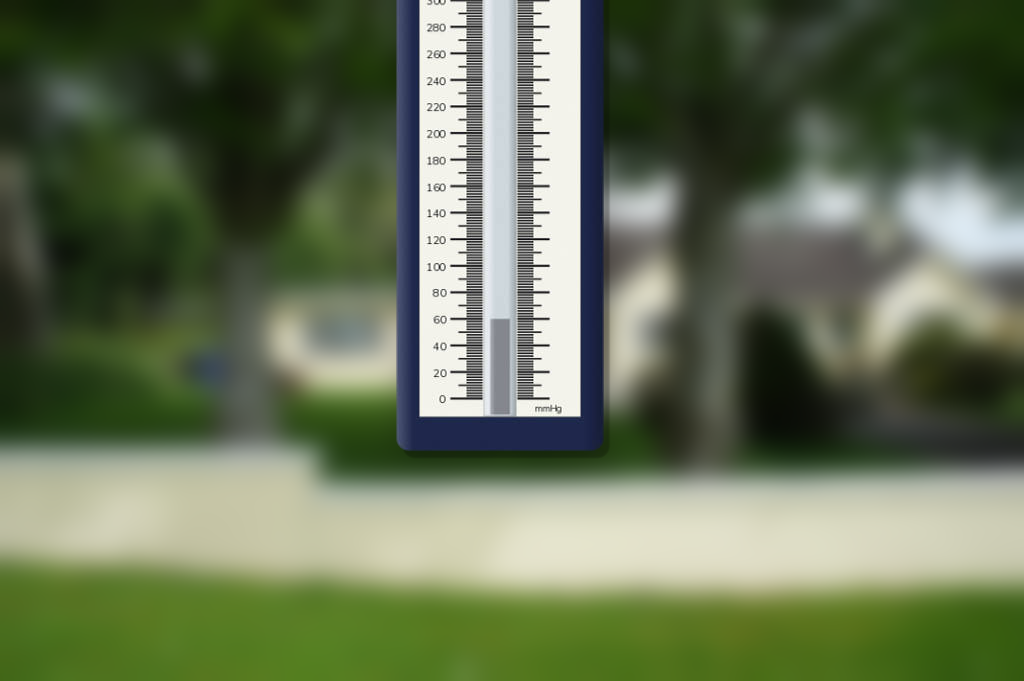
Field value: 60 mmHg
